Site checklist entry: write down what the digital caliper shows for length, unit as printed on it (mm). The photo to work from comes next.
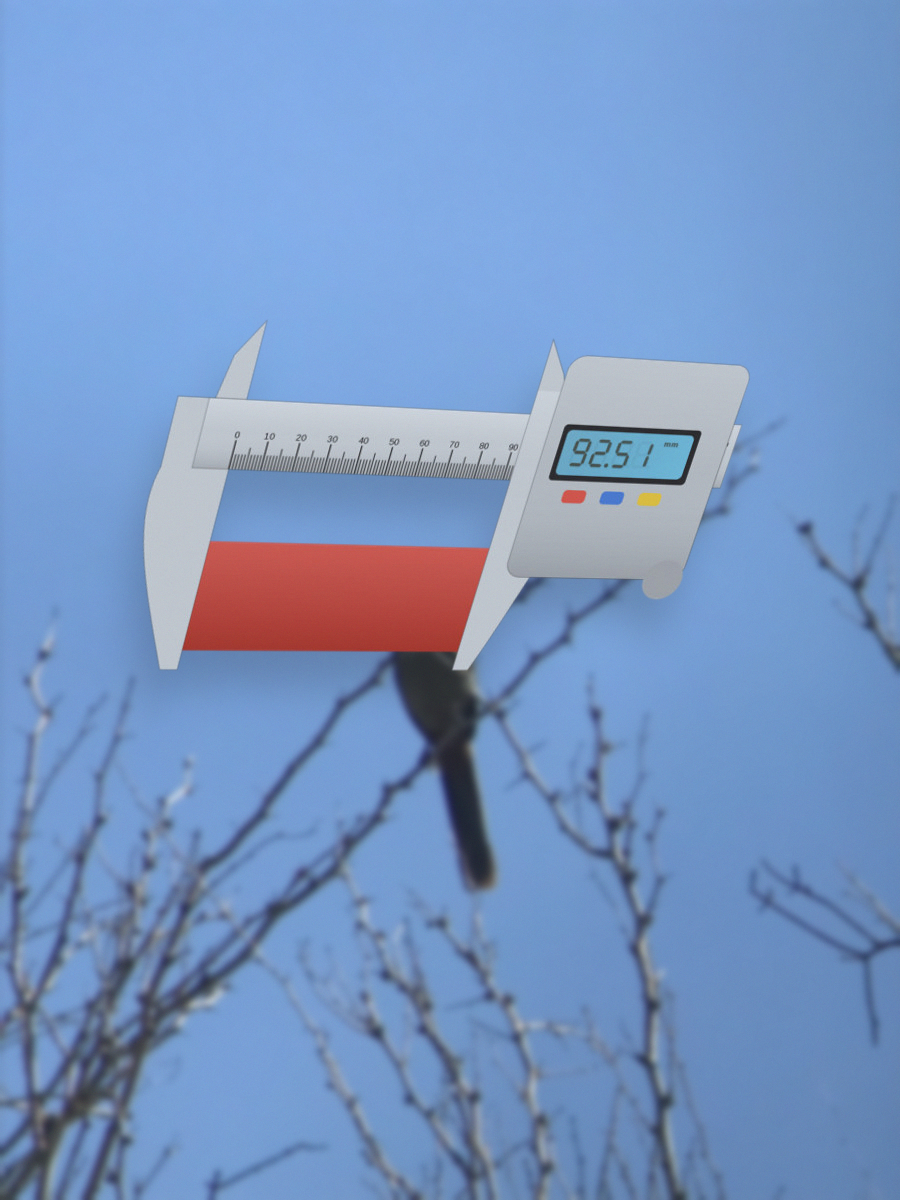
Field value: 92.51 mm
